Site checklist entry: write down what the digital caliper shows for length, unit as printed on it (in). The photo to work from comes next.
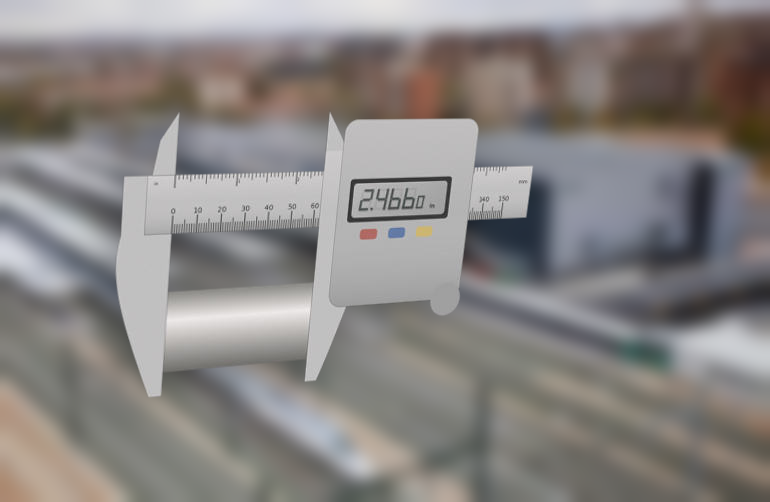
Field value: 2.4660 in
